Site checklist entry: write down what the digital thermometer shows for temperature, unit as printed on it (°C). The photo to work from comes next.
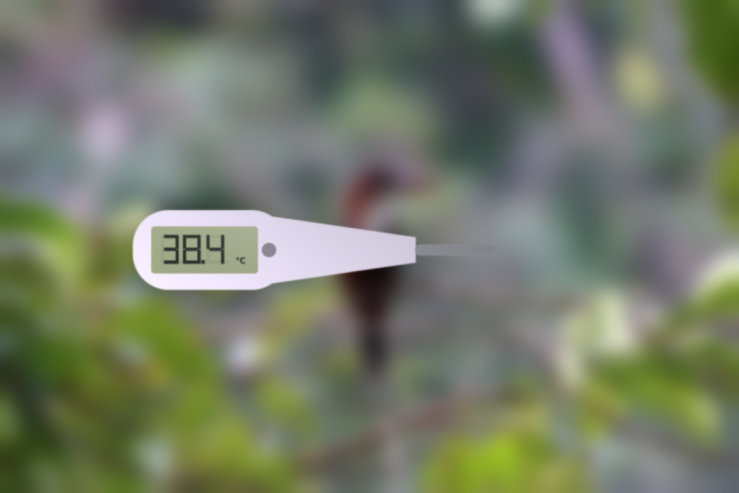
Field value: 38.4 °C
